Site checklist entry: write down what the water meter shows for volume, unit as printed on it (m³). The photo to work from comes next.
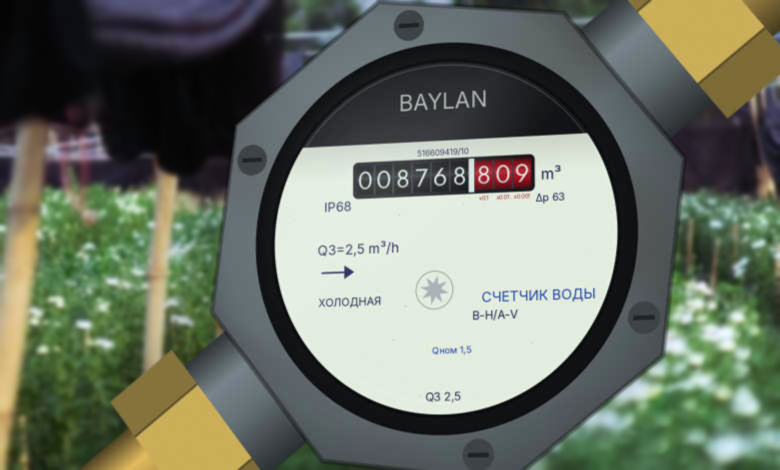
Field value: 8768.809 m³
